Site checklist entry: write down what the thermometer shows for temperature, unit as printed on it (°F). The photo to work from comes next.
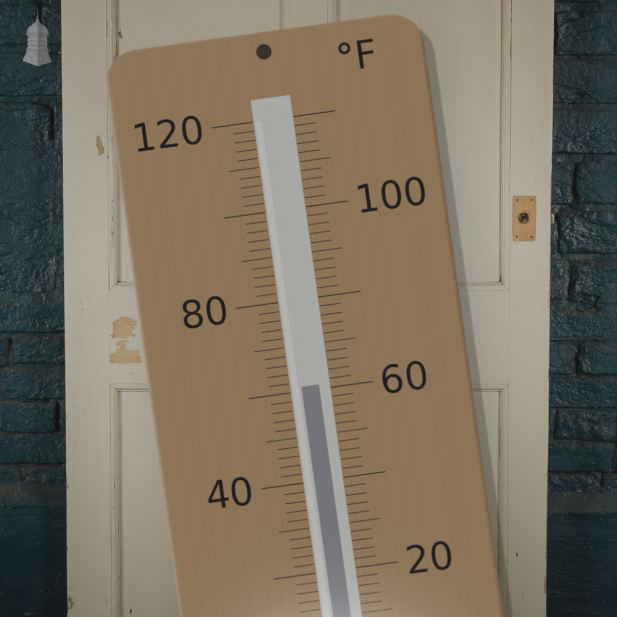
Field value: 61 °F
